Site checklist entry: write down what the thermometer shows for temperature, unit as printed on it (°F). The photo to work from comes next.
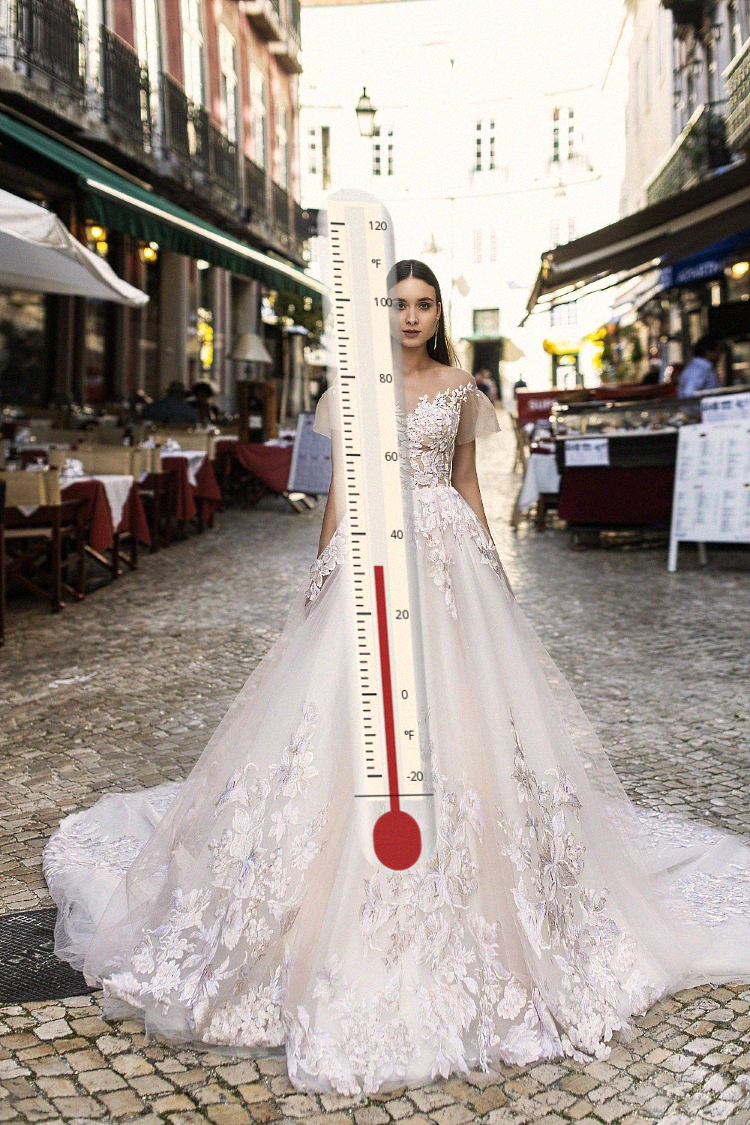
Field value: 32 °F
